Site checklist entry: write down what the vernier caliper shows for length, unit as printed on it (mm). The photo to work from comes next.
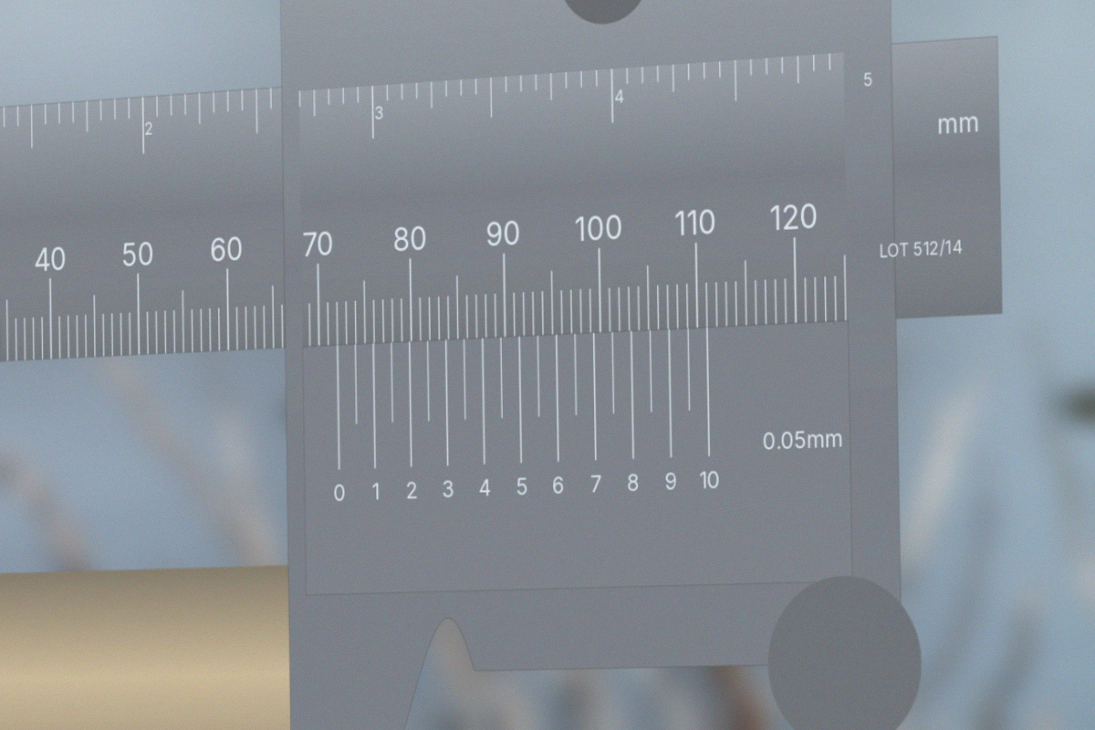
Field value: 72.0 mm
